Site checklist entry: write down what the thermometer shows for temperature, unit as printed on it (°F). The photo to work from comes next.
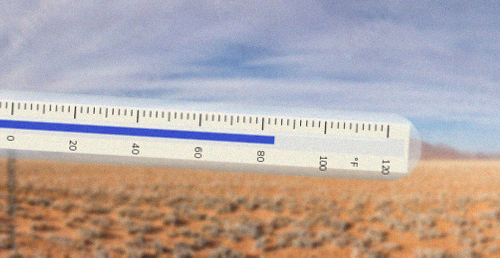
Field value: 84 °F
